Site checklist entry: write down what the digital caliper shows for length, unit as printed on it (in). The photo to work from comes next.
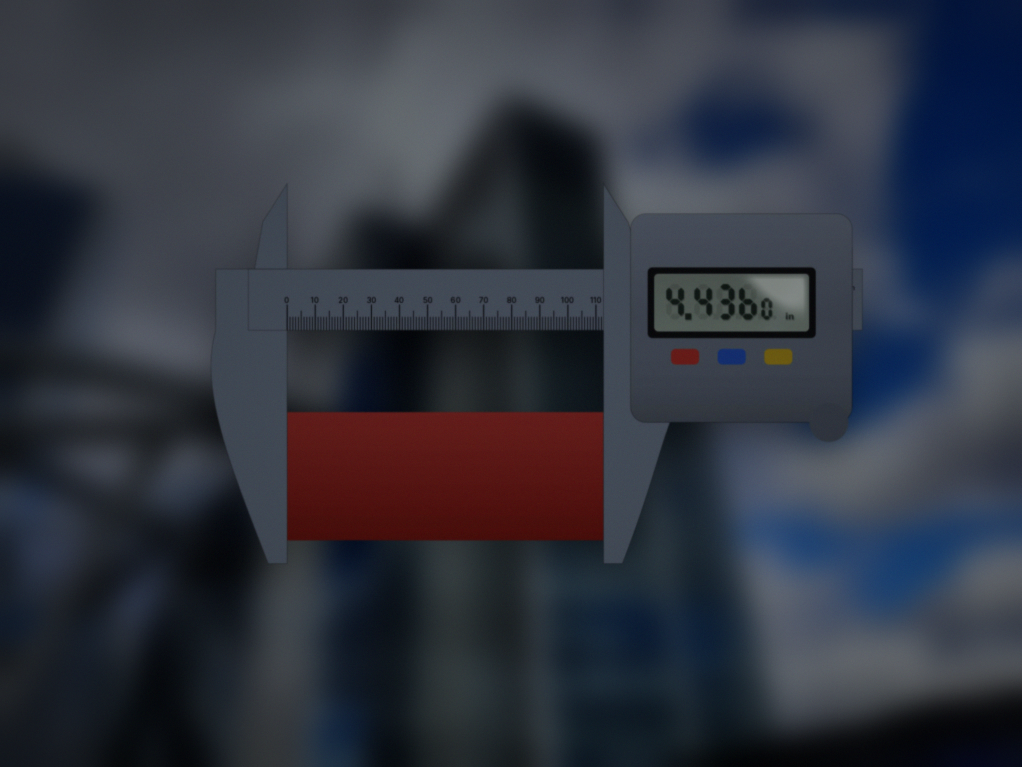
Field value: 4.4360 in
